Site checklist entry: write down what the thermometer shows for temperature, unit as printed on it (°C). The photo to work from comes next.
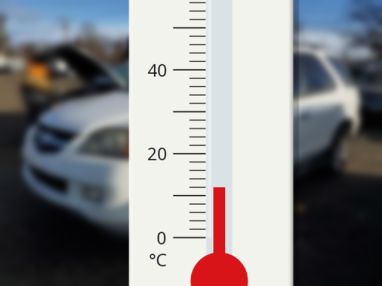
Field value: 12 °C
